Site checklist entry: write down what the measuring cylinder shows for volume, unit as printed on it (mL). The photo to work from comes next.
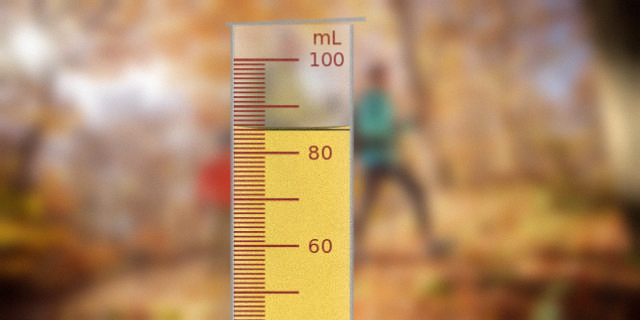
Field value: 85 mL
